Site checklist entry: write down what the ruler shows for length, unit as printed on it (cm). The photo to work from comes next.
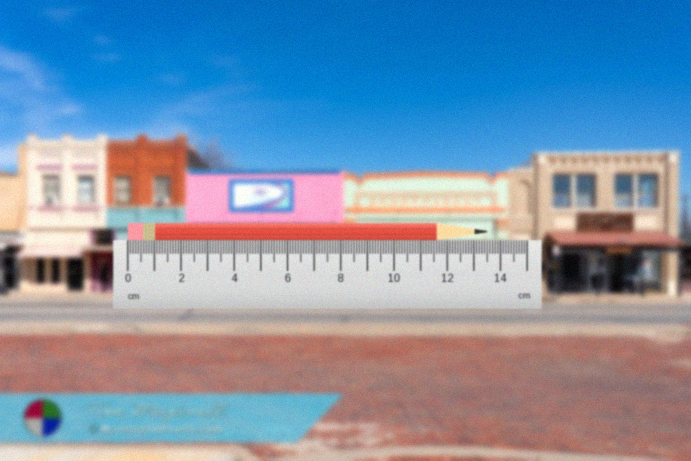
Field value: 13.5 cm
